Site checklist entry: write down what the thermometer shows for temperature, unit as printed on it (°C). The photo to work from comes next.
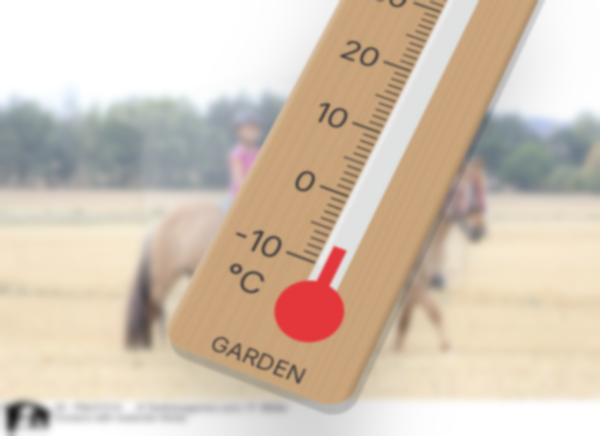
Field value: -7 °C
